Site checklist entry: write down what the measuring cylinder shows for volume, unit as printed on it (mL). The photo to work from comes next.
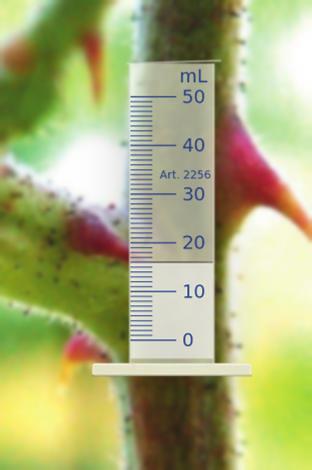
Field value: 16 mL
